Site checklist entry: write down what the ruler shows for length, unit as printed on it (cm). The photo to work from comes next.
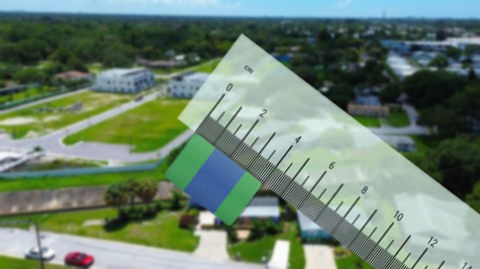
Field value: 4 cm
